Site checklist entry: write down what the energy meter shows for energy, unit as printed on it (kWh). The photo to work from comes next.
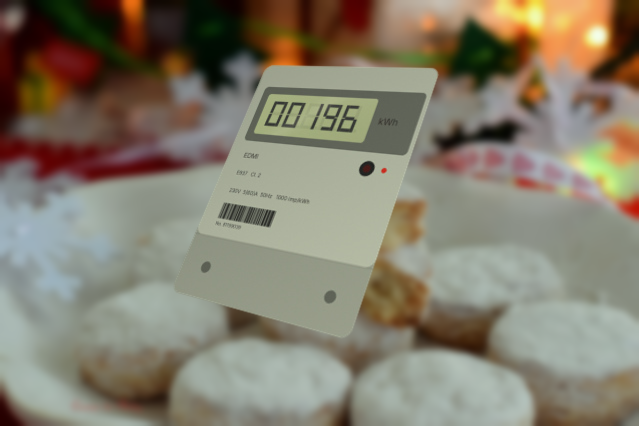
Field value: 196 kWh
